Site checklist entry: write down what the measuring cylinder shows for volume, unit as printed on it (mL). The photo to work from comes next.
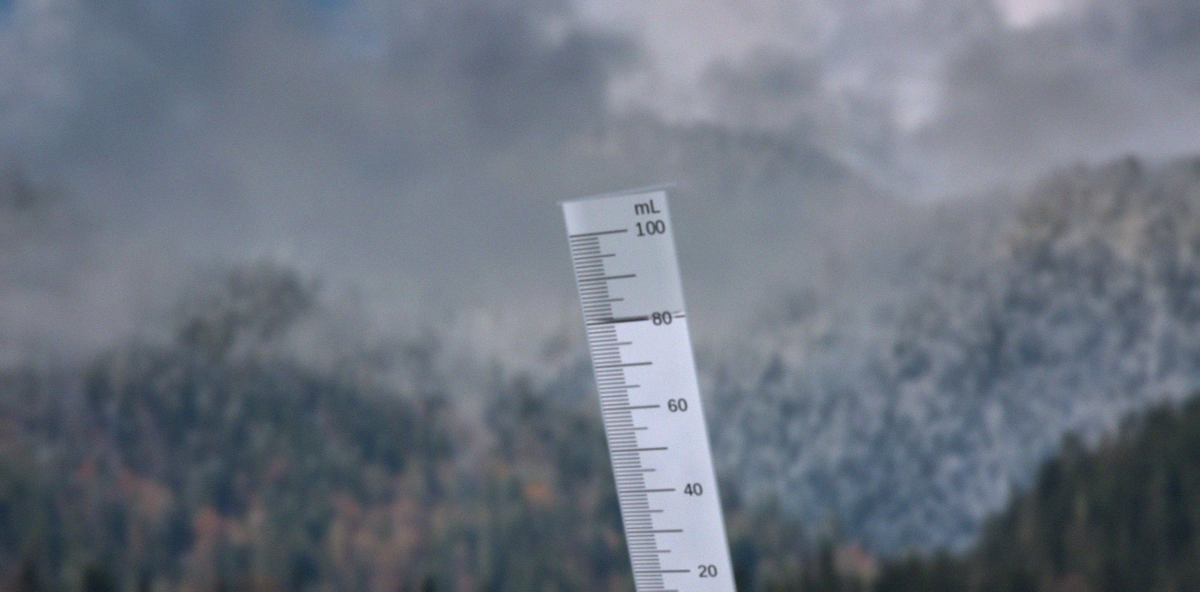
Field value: 80 mL
